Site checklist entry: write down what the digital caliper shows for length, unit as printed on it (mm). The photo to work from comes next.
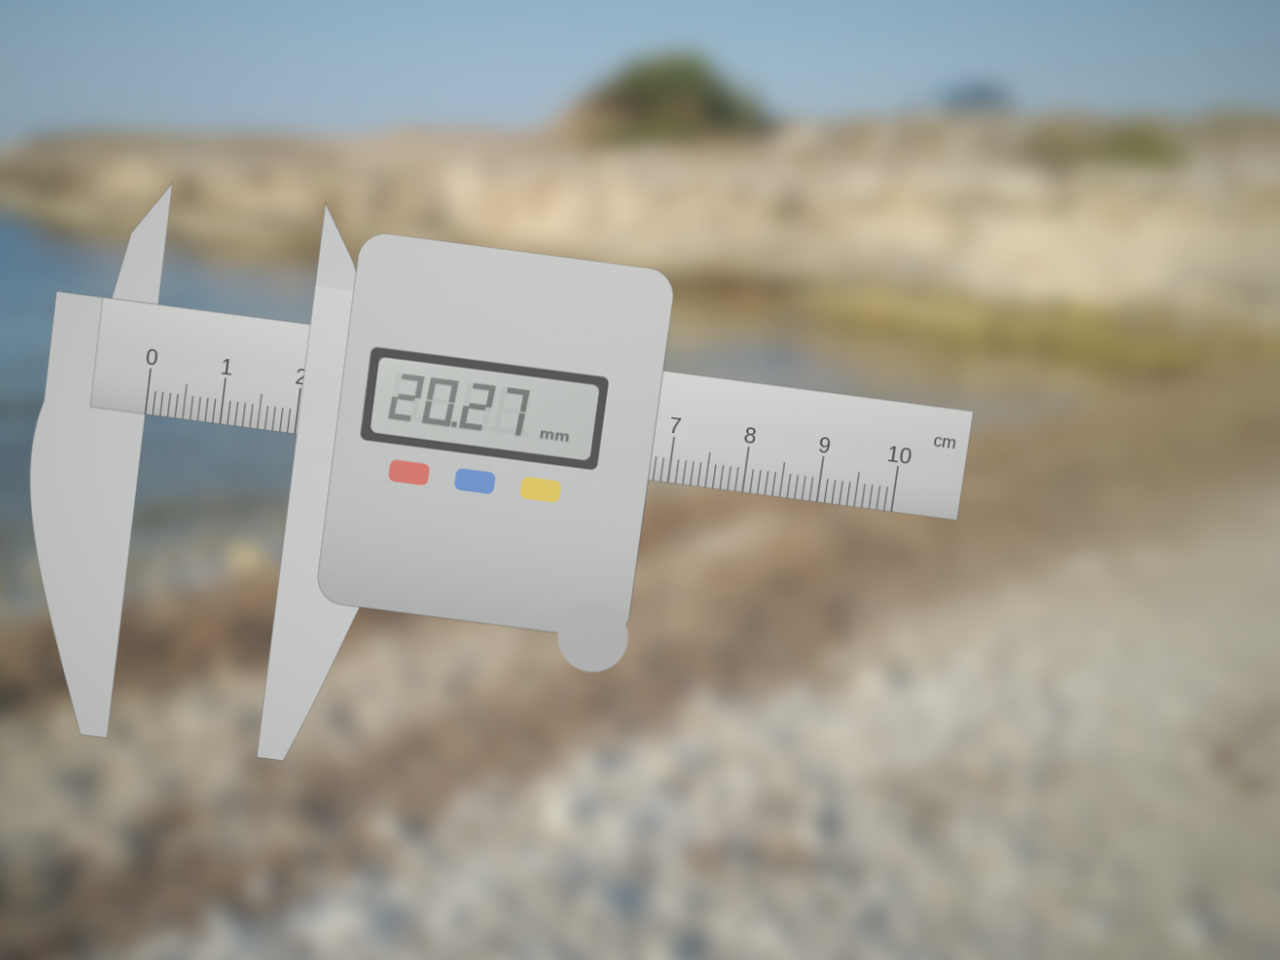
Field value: 20.27 mm
